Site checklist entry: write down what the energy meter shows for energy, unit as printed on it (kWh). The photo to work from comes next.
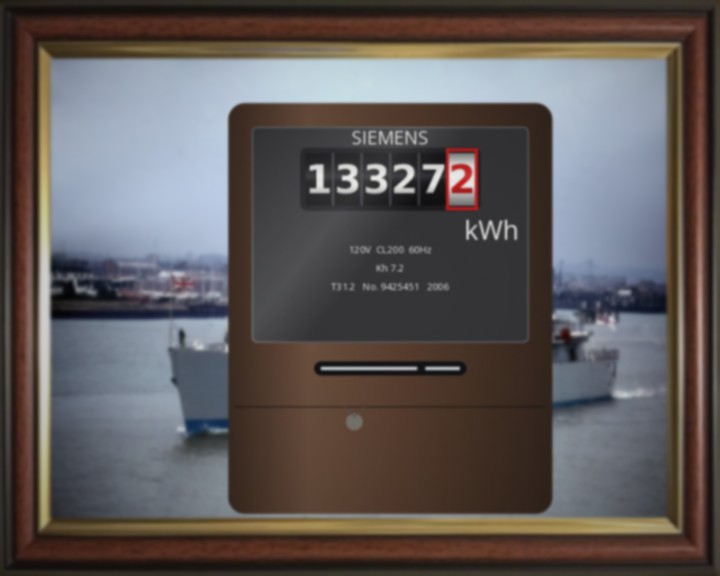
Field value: 13327.2 kWh
